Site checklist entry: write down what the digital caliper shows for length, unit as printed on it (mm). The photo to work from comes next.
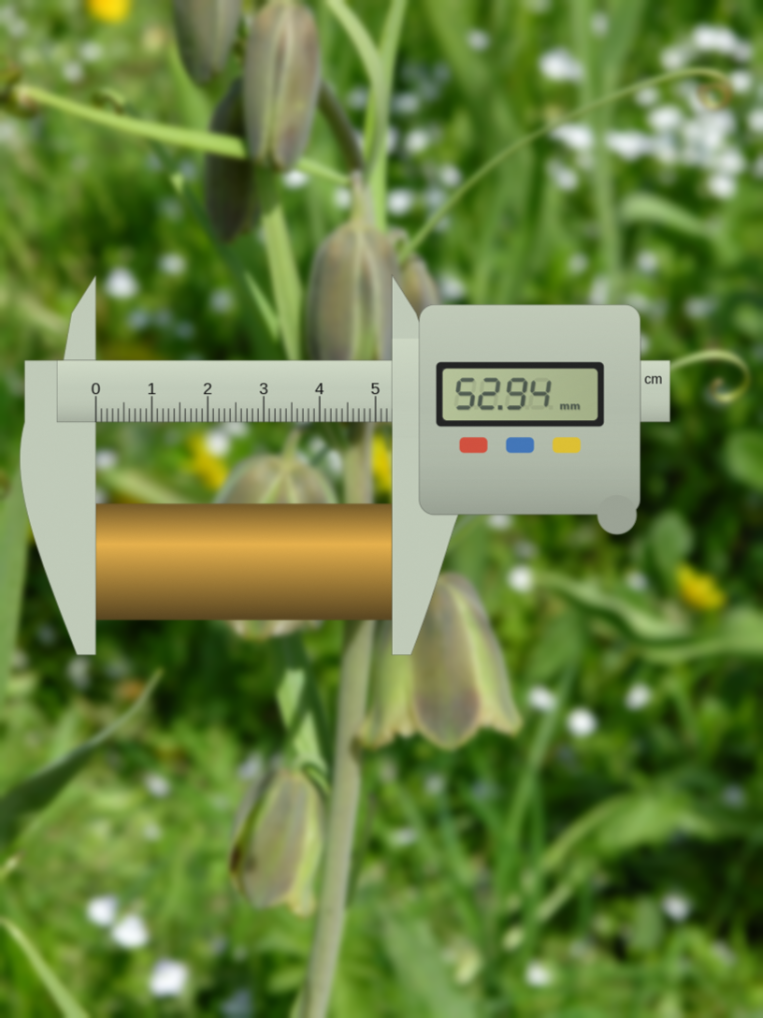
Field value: 52.94 mm
